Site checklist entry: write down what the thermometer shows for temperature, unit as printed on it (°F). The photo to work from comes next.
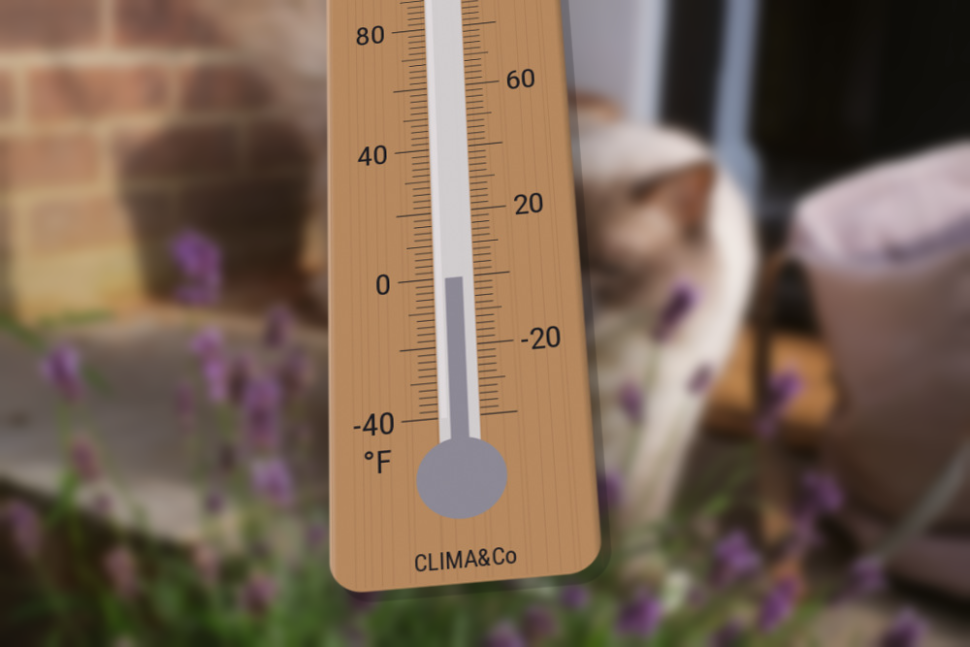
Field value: 0 °F
